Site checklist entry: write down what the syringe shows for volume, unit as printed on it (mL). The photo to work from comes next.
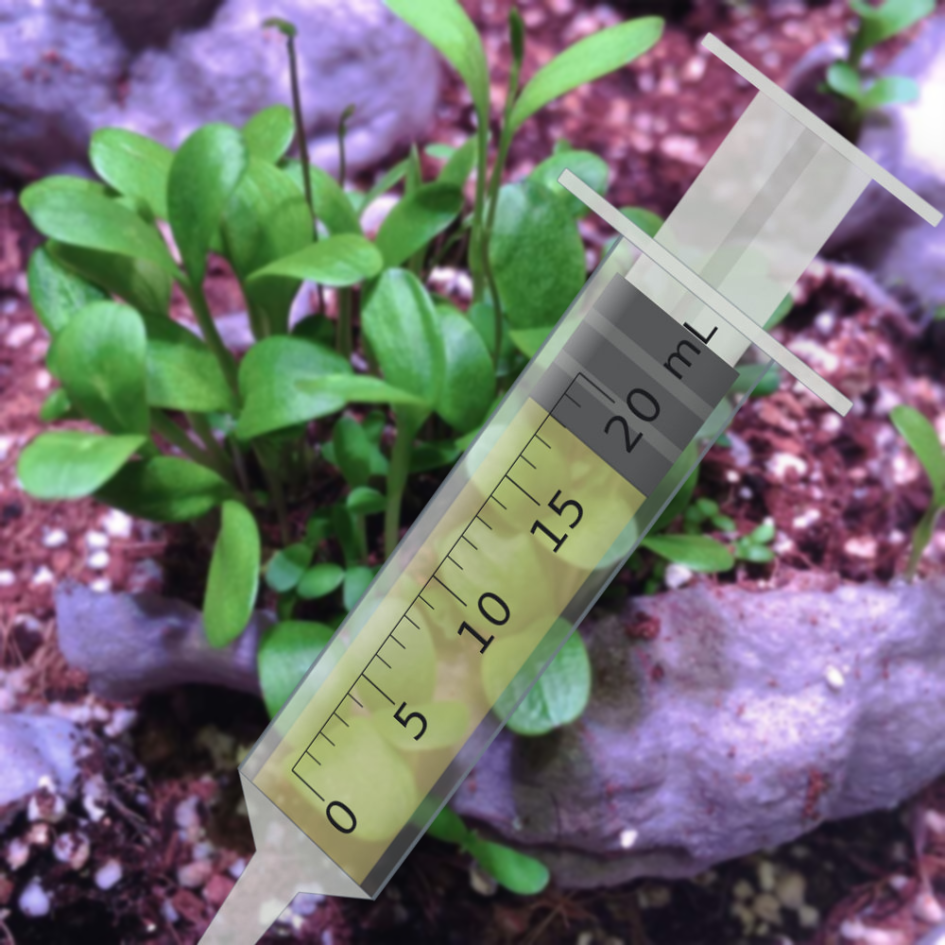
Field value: 18 mL
